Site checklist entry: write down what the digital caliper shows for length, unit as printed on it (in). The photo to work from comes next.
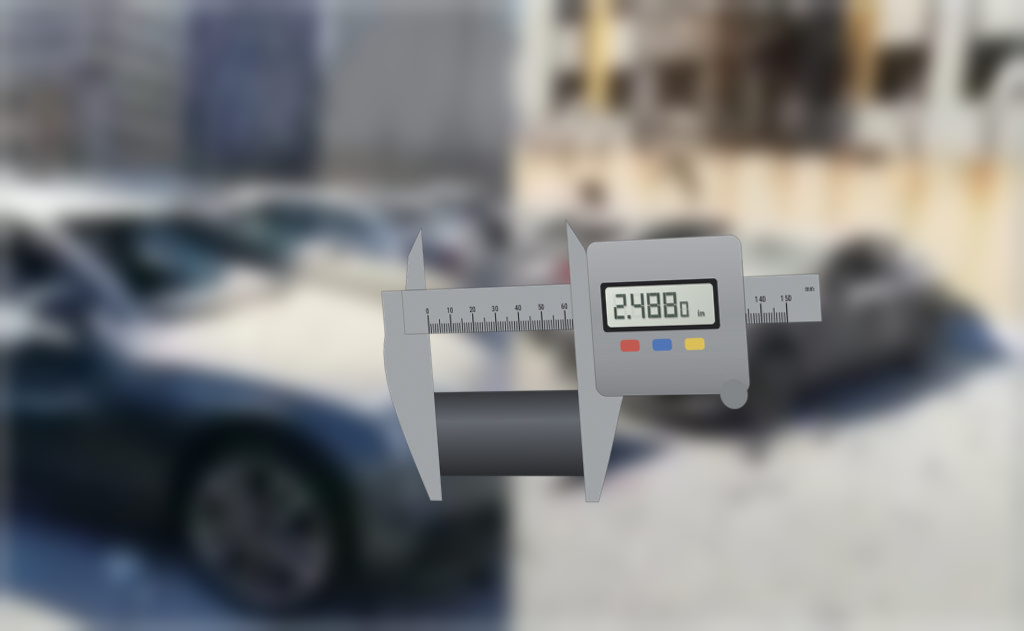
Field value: 2.4880 in
